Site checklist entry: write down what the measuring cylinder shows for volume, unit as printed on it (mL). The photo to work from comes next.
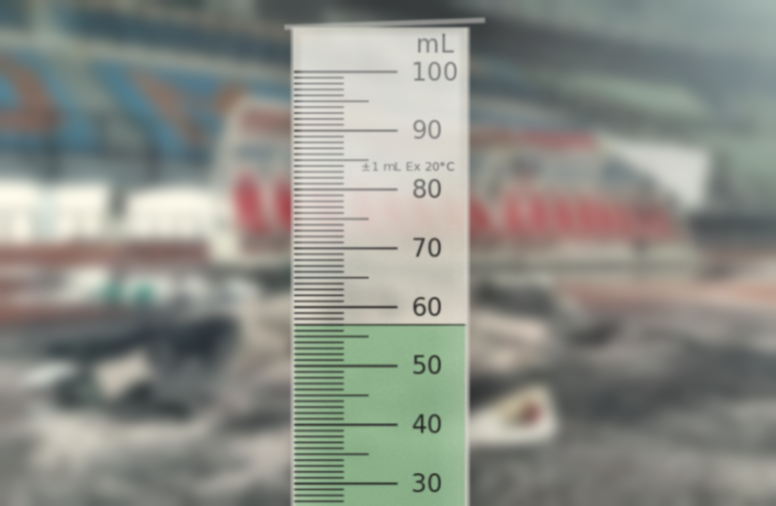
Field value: 57 mL
